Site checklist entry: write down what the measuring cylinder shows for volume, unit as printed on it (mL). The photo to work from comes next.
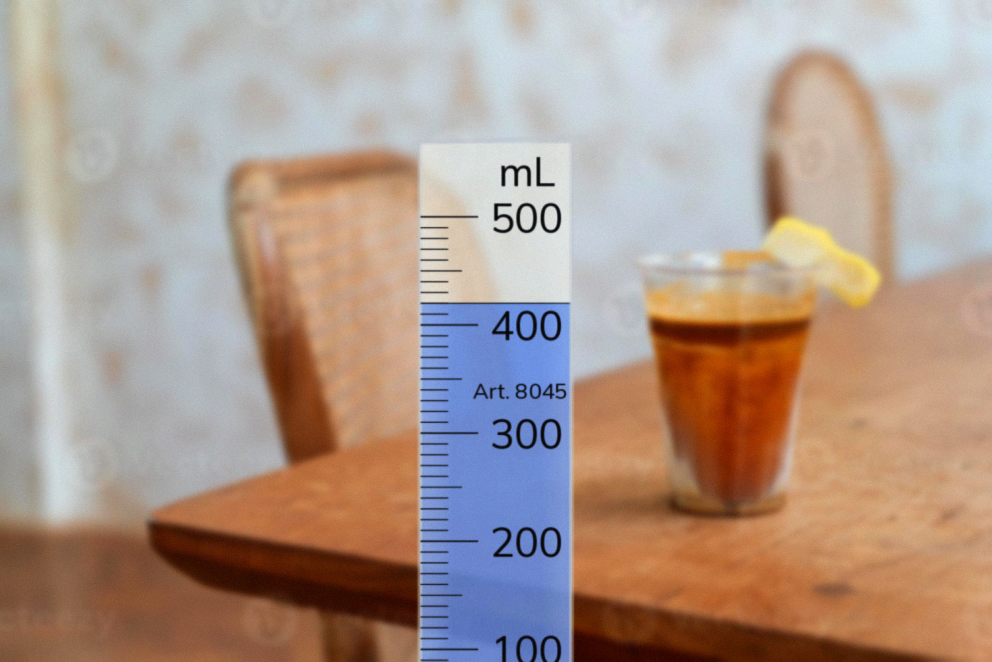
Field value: 420 mL
